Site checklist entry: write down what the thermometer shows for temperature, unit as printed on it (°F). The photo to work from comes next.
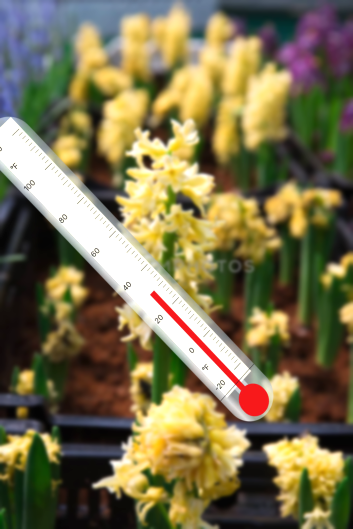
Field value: 30 °F
